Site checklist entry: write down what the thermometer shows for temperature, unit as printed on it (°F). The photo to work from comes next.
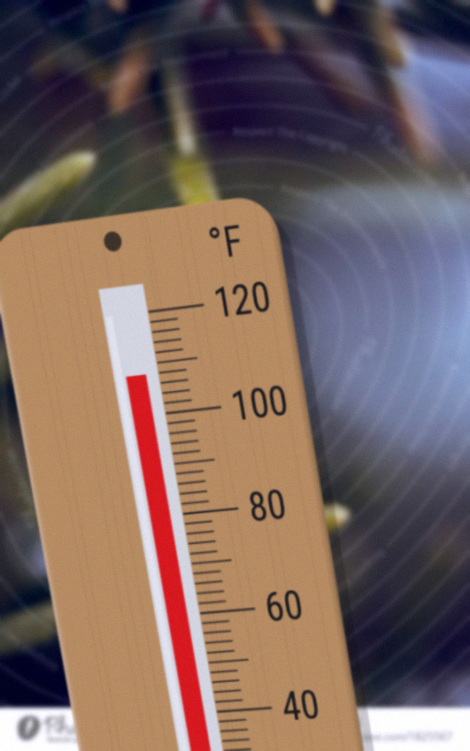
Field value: 108 °F
